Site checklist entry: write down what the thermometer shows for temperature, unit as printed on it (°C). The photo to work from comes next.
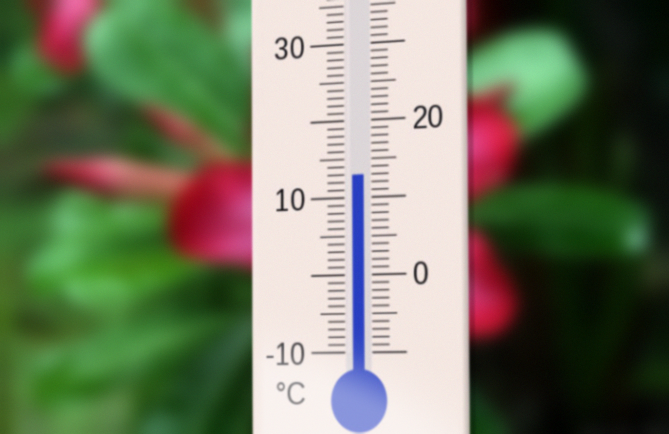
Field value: 13 °C
